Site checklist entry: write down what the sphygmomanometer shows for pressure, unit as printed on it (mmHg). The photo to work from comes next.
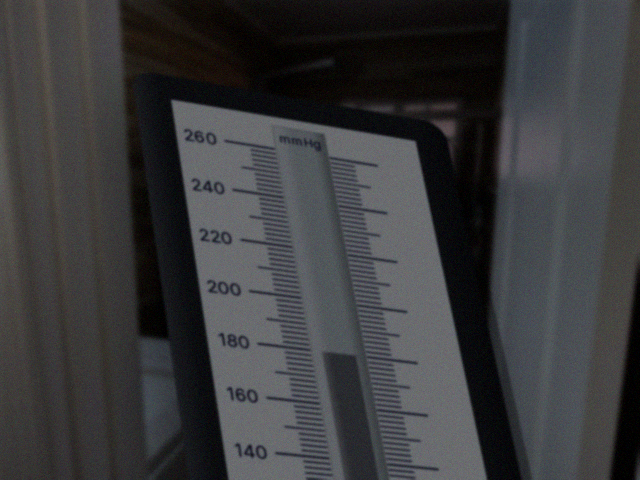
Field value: 180 mmHg
